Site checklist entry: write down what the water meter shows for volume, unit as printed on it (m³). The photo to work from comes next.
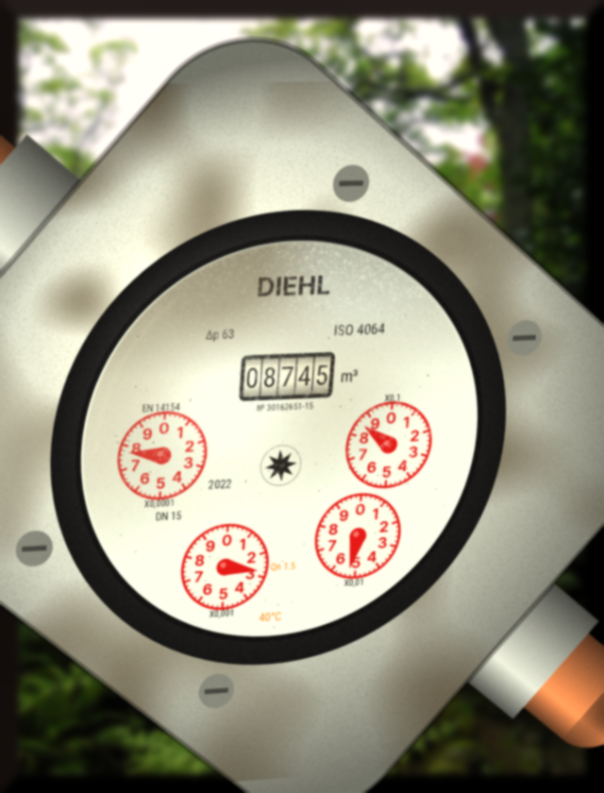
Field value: 8745.8527 m³
